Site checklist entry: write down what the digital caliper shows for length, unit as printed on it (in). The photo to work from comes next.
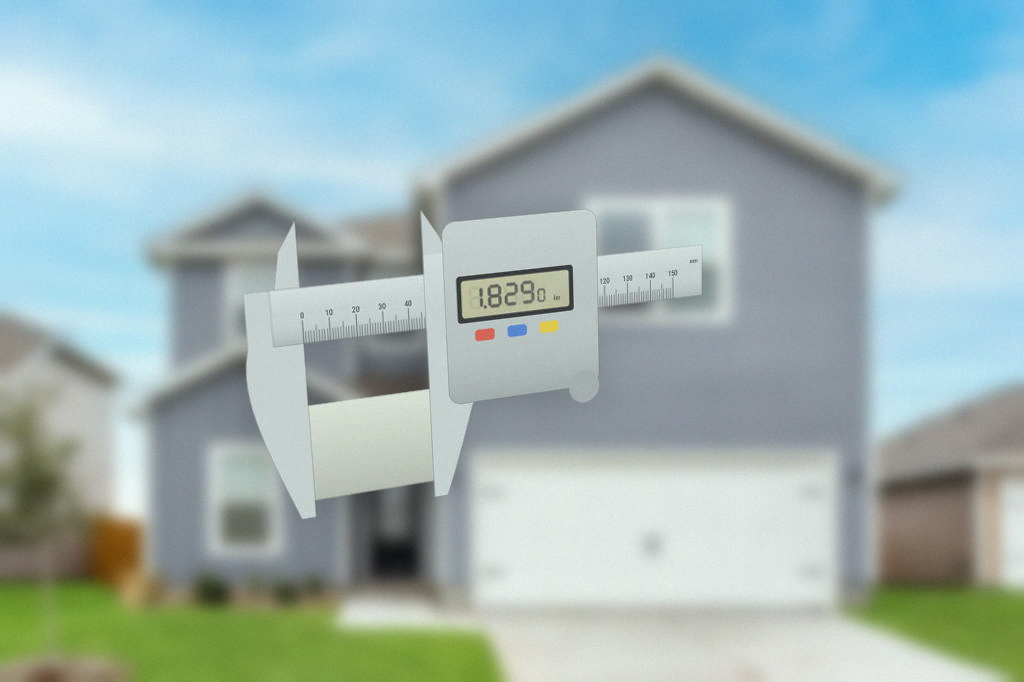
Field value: 1.8290 in
